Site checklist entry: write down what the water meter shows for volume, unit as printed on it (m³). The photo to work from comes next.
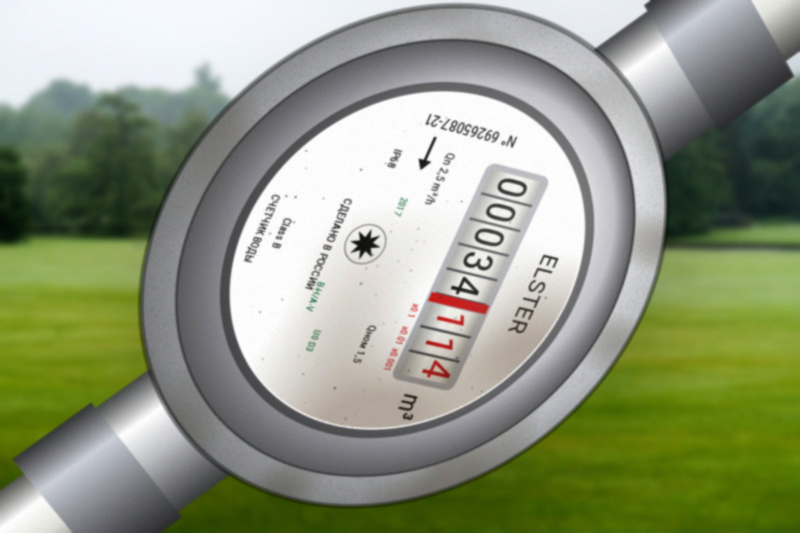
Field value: 34.114 m³
